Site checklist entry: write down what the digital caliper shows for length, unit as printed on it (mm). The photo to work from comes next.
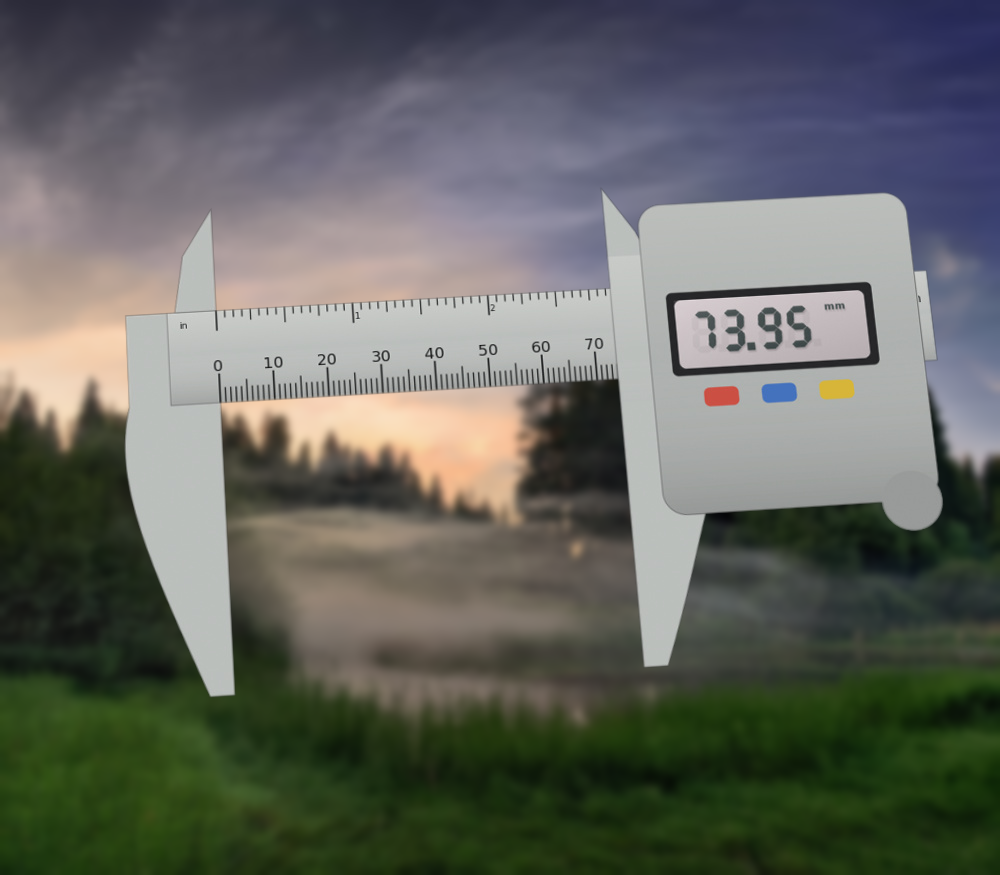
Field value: 73.95 mm
